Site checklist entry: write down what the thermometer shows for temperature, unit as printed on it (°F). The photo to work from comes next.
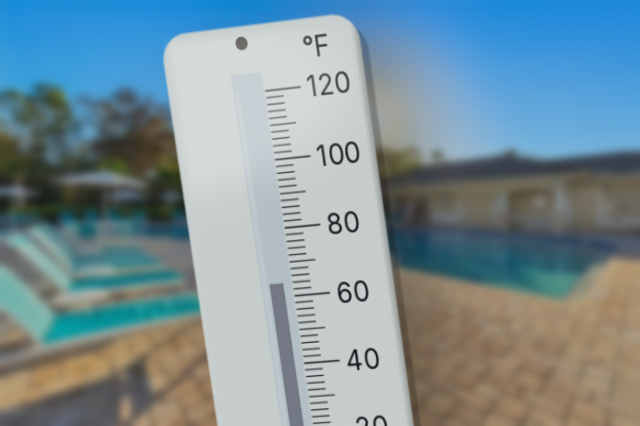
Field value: 64 °F
